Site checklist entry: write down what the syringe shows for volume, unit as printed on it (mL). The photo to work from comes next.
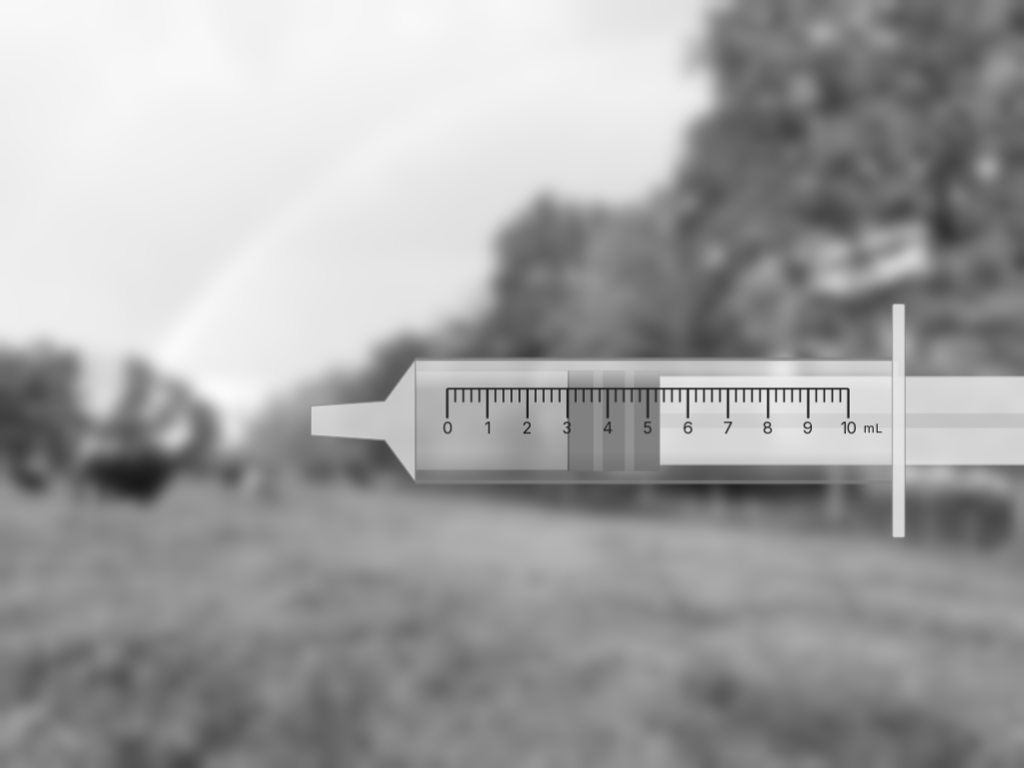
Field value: 3 mL
